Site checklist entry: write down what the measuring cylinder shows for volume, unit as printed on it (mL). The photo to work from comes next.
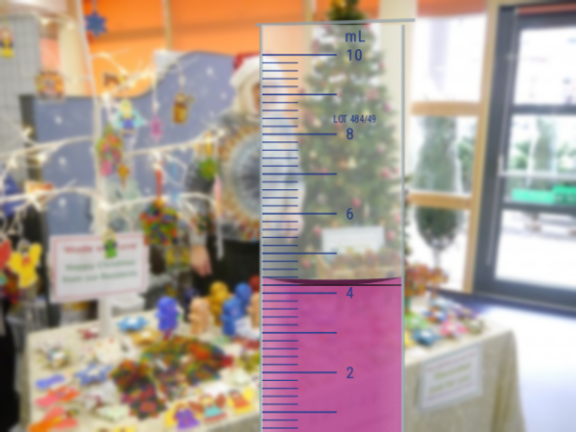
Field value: 4.2 mL
